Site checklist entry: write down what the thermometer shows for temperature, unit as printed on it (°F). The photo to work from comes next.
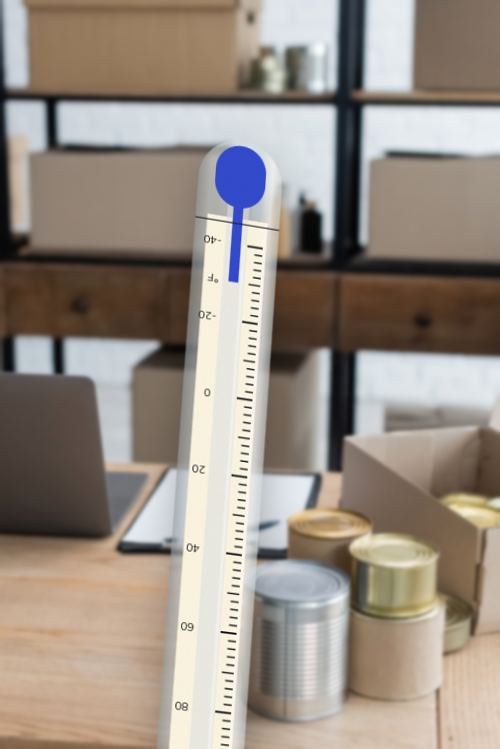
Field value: -30 °F
